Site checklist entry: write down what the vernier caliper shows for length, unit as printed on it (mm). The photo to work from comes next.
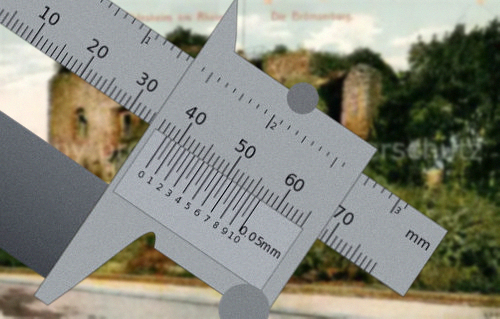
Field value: 37.8 mm
